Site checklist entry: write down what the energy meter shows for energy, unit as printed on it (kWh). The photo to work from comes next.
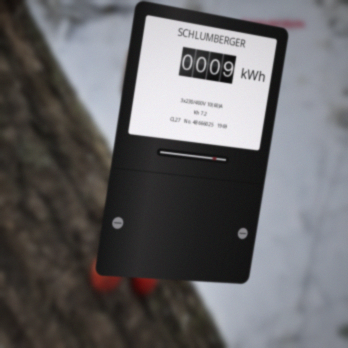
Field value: 9 kWh
